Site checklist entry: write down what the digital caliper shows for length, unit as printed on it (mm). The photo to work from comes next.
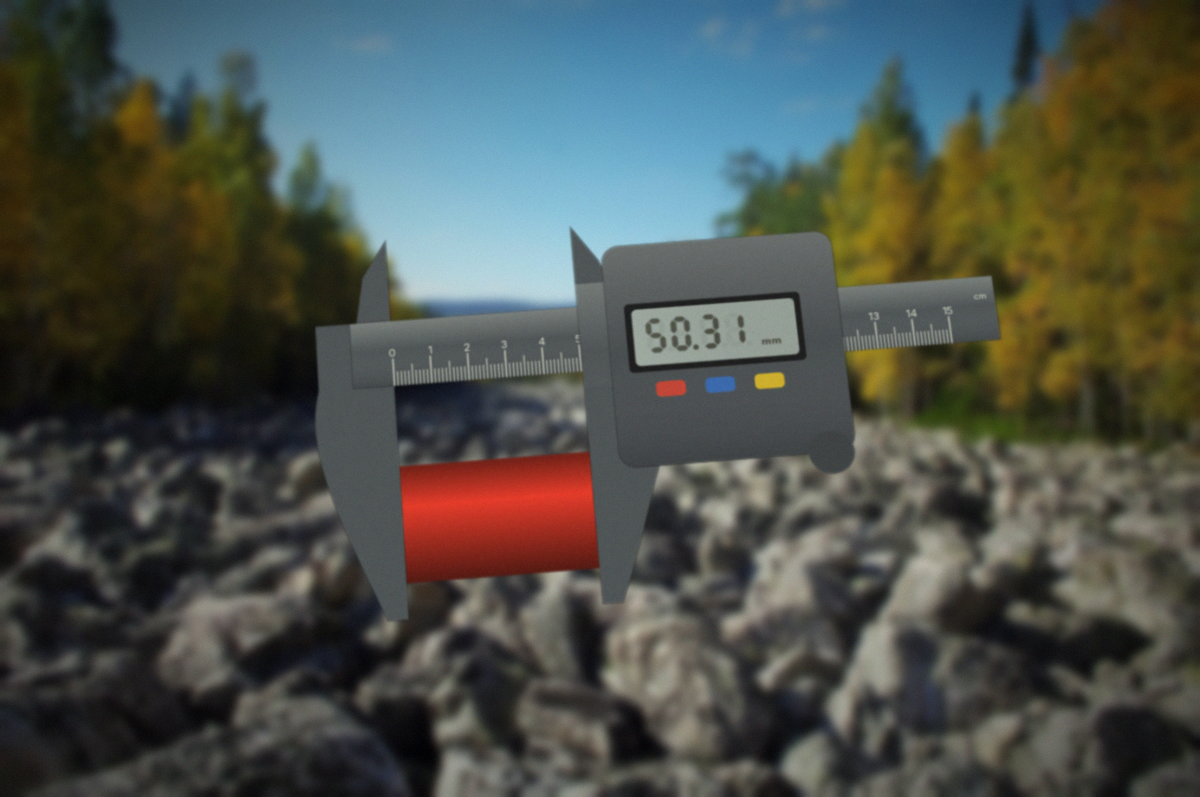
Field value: 50.31 mm
